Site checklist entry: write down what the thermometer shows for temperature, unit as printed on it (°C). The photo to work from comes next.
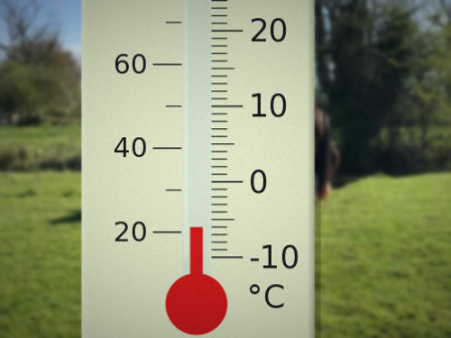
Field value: -6 °C
